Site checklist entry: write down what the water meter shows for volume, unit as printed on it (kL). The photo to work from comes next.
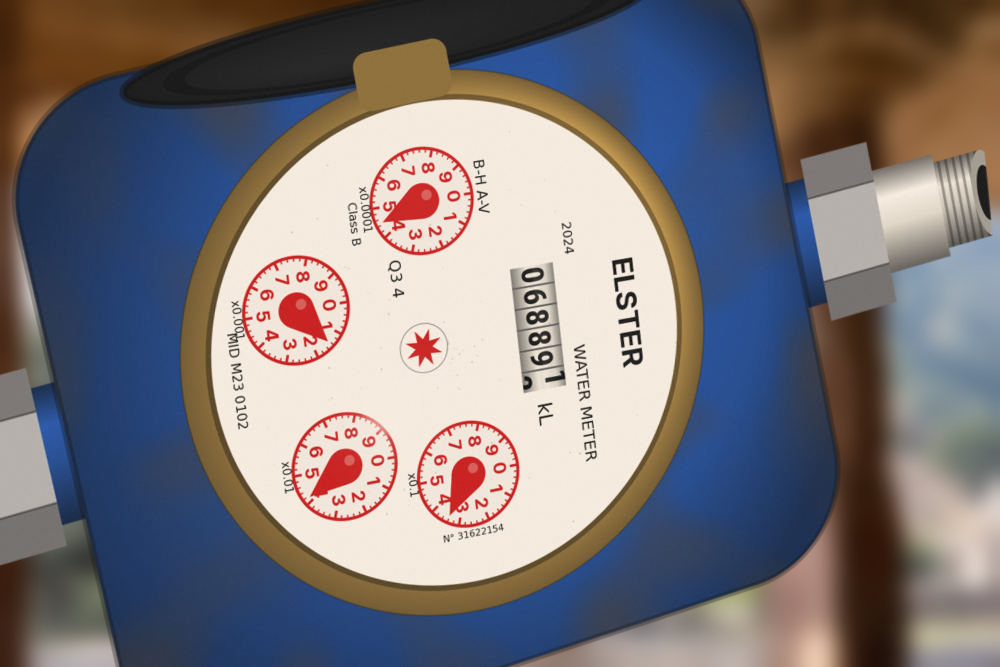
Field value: 68891.3414 kL
